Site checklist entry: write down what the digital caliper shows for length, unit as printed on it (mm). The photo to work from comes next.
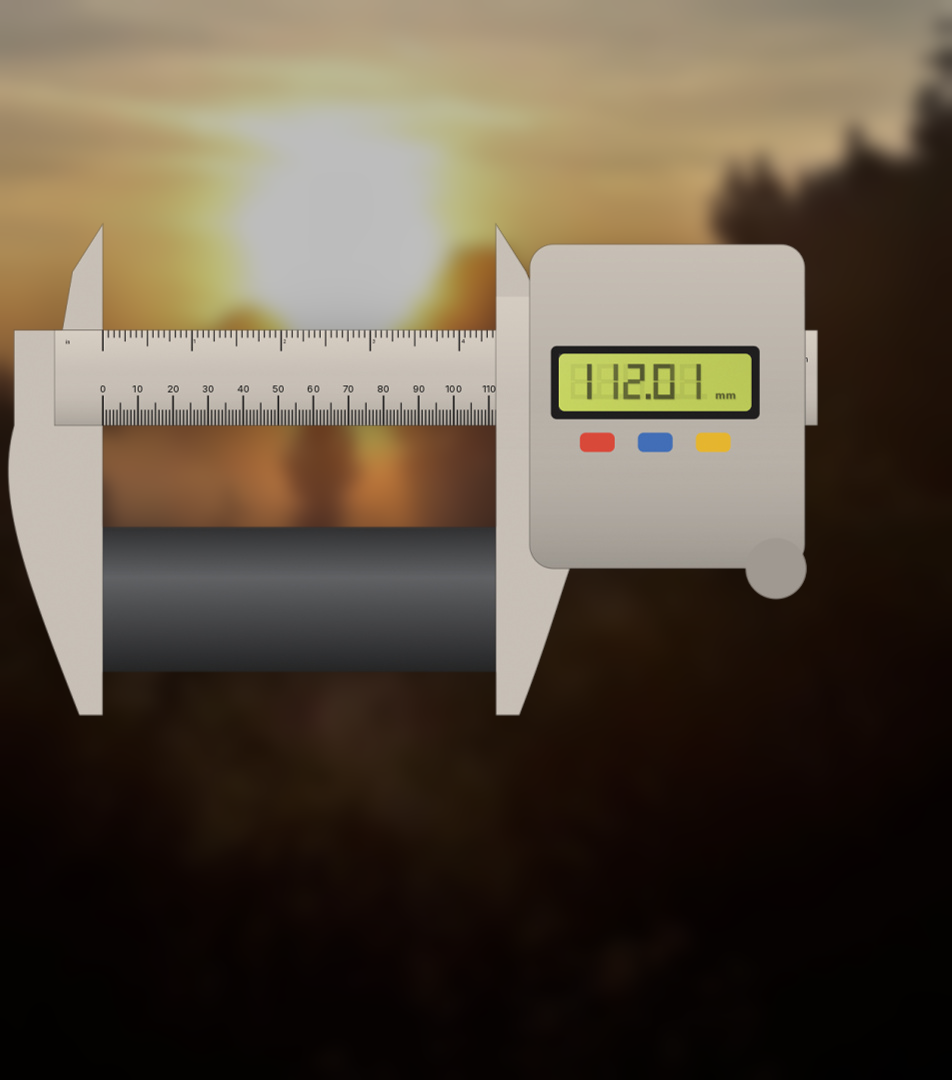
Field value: 112.01 mm
